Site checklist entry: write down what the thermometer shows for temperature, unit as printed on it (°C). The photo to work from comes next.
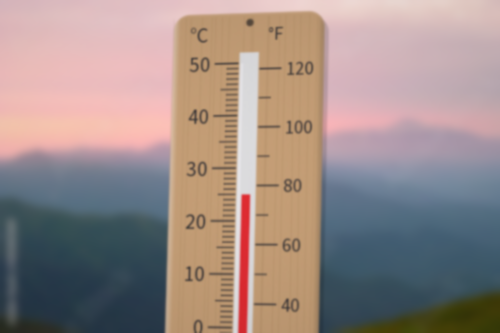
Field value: 25 °C
